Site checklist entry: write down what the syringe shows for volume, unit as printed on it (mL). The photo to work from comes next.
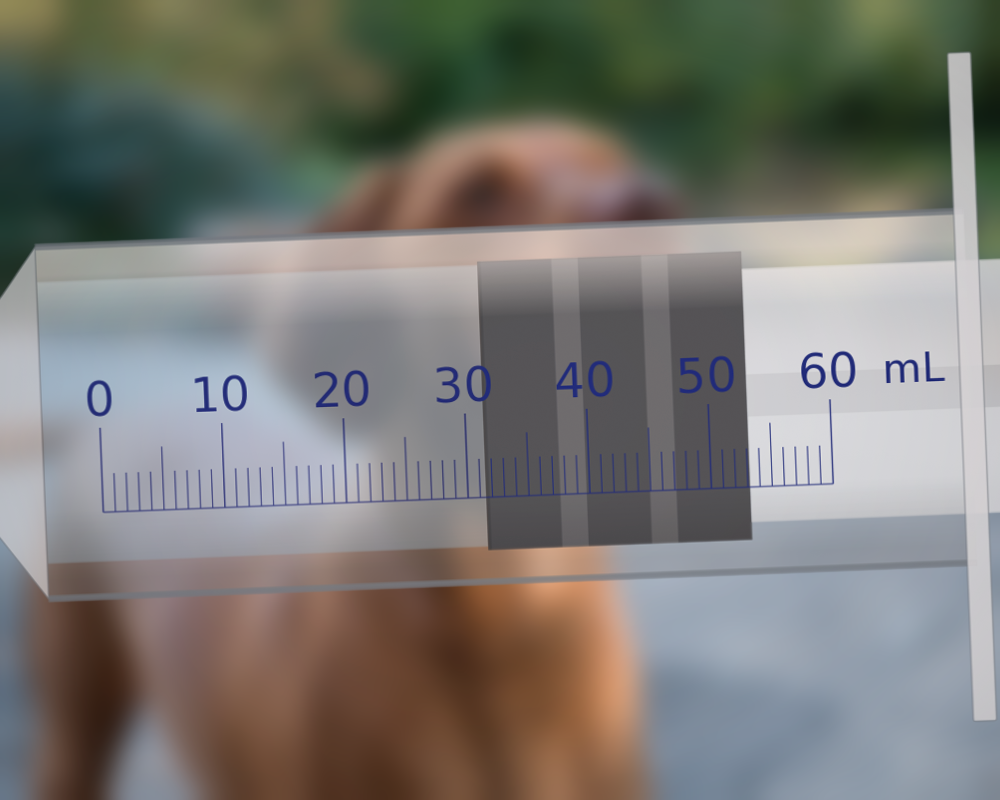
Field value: 31.5 mL
